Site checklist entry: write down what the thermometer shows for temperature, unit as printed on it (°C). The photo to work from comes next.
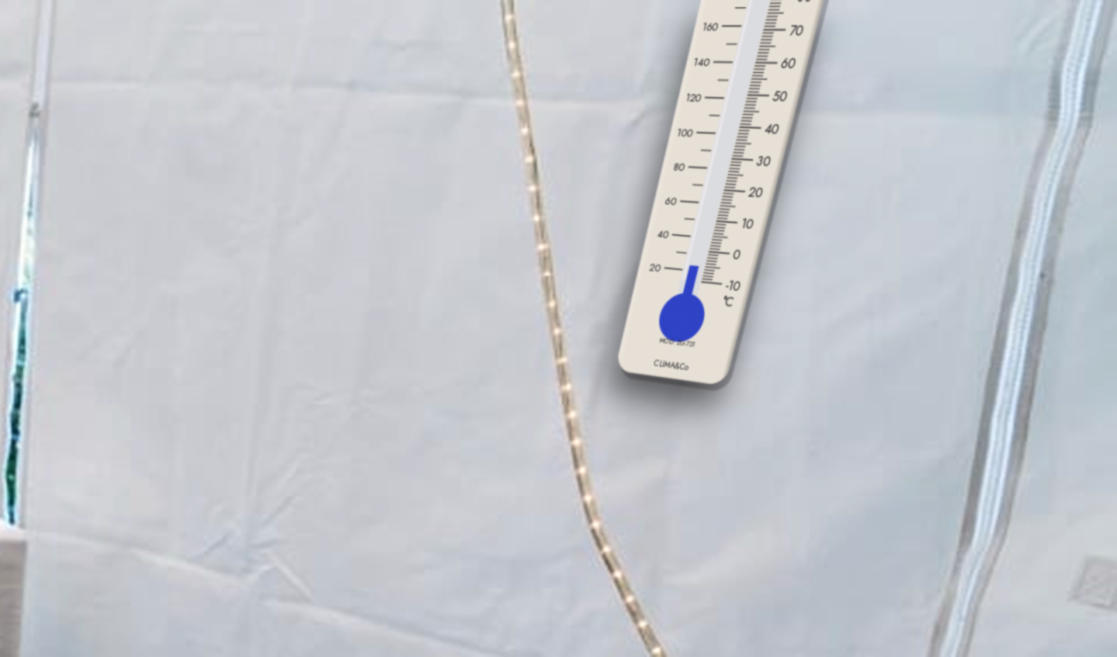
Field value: -5 °C
